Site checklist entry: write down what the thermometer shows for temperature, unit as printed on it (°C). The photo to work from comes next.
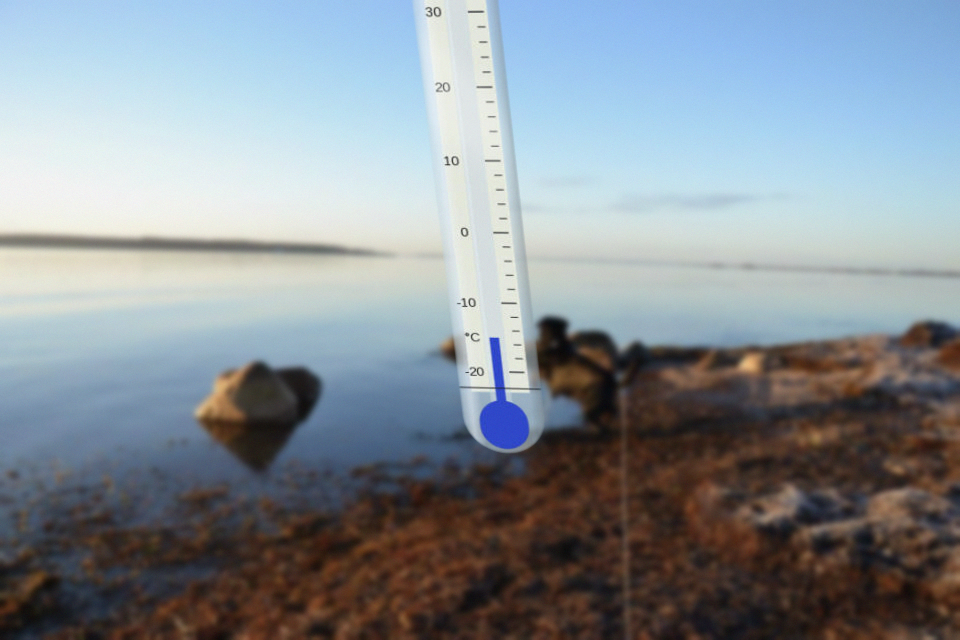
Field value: -15 °C
